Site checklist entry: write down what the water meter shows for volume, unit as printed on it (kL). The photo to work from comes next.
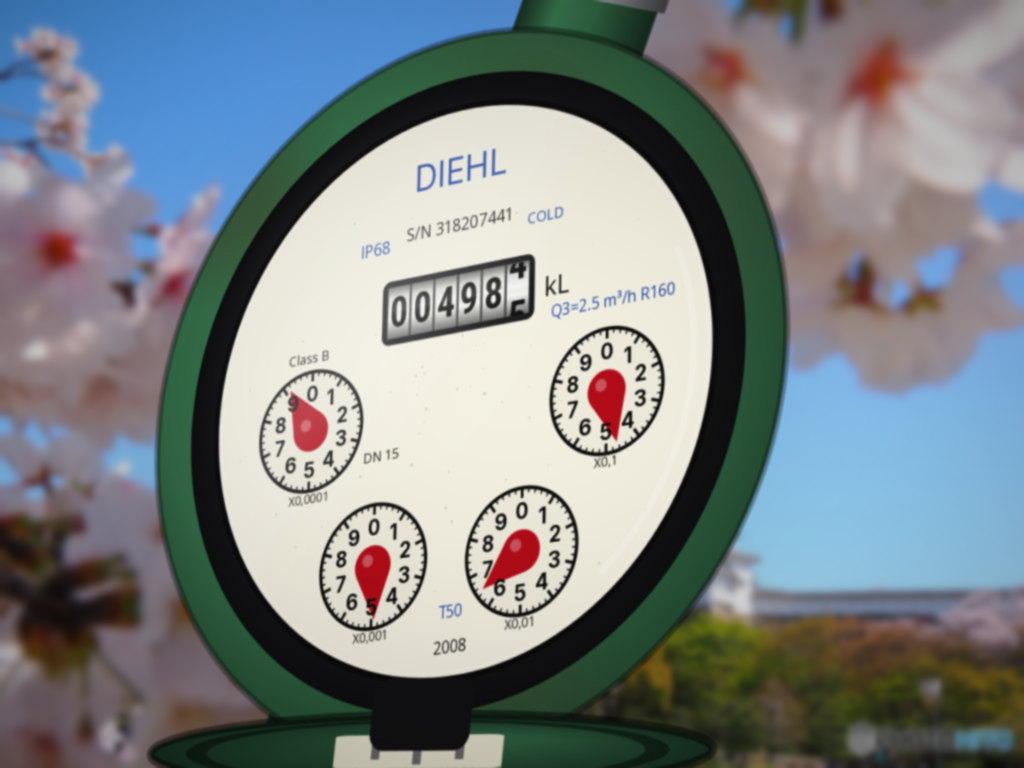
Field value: 4984.4649 kL
